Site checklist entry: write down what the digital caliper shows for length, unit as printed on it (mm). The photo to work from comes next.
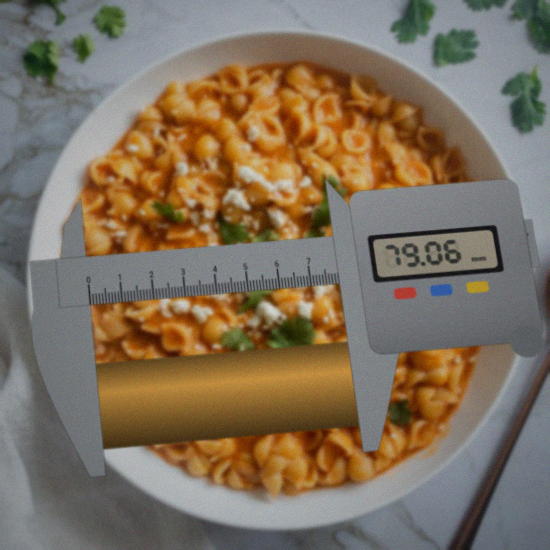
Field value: 79.06 mm
